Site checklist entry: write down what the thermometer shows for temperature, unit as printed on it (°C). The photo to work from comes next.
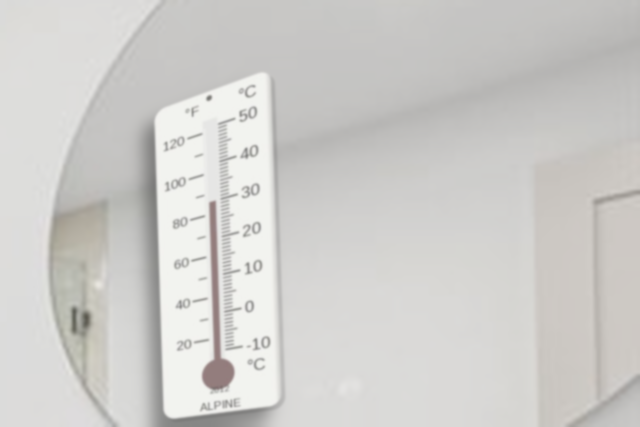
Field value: 30 °C
